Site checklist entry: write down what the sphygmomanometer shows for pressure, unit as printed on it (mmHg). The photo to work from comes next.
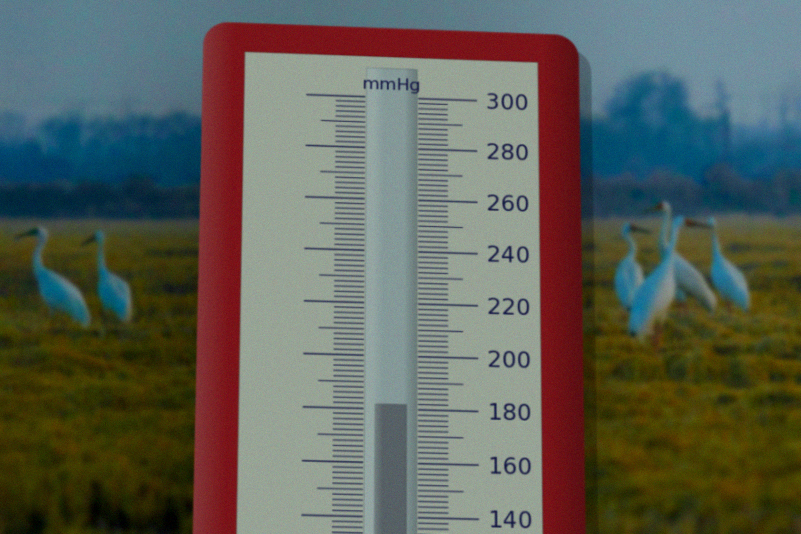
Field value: 182 mmHg
